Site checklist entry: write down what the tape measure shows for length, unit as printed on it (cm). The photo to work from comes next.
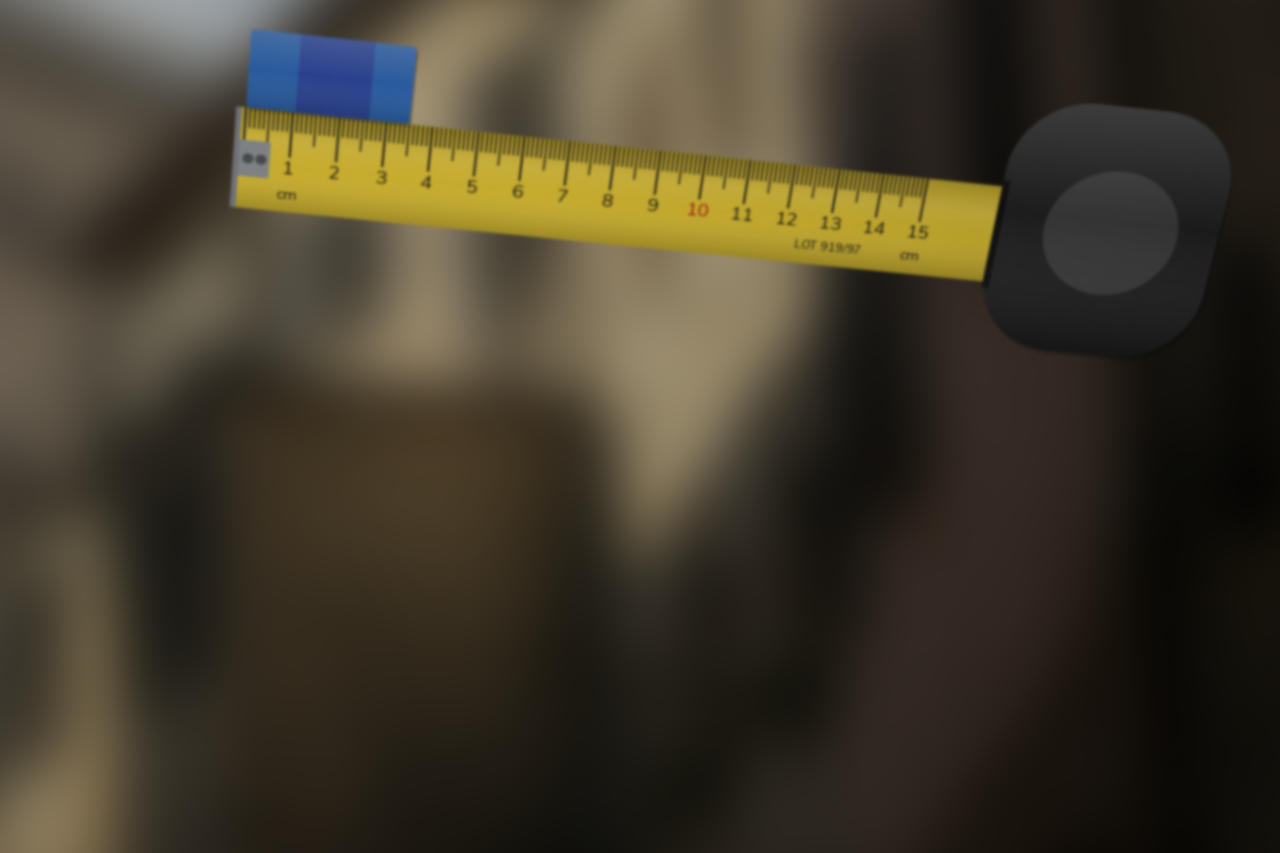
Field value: 3.5 cm
